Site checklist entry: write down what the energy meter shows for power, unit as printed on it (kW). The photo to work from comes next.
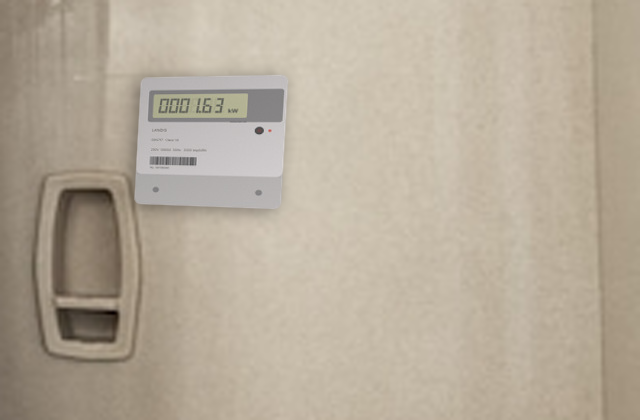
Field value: 1.63 kW
